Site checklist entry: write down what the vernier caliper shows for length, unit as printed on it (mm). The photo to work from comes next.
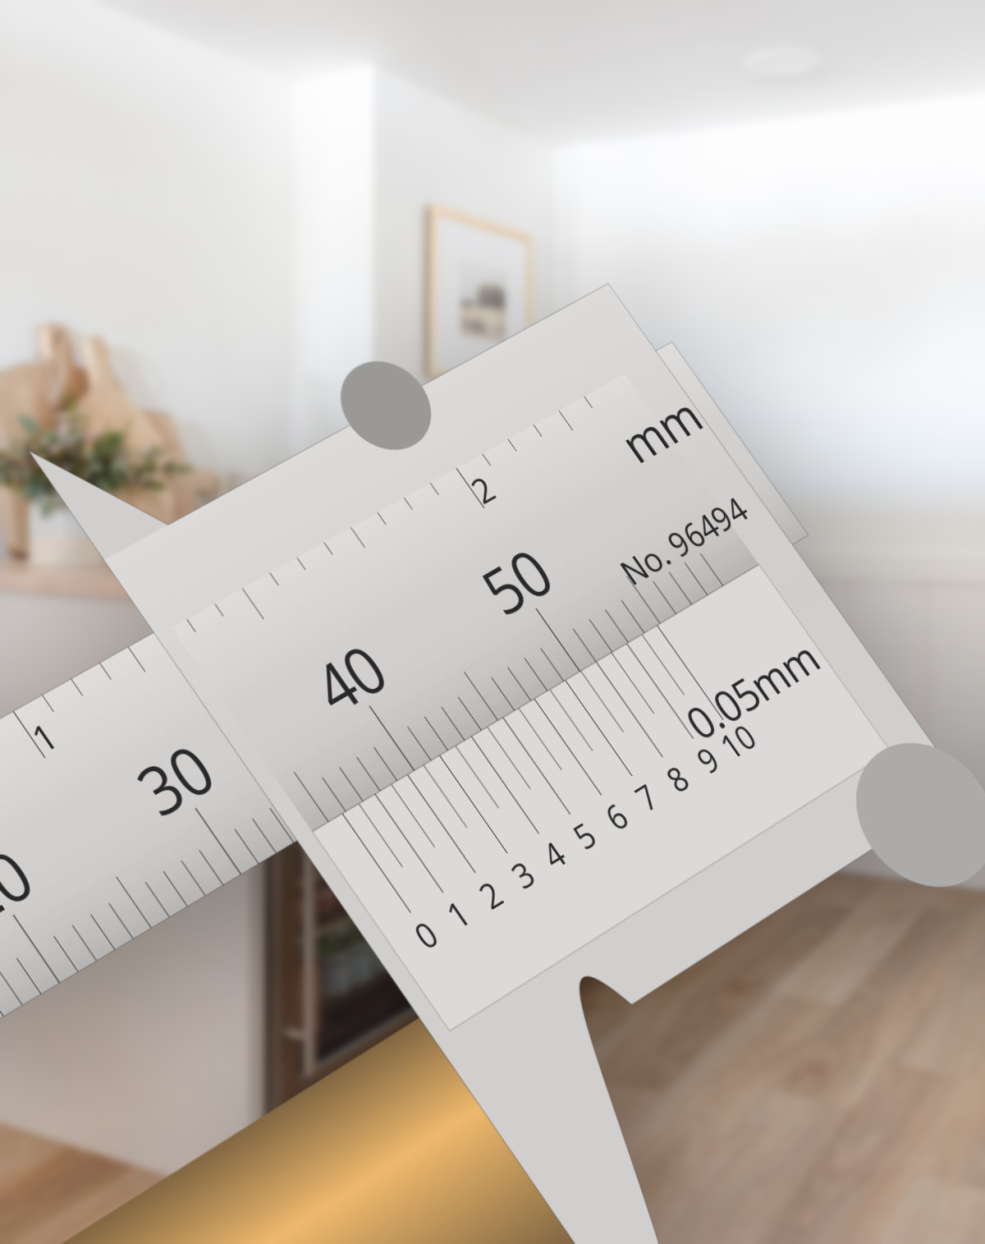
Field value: 35.8 mm
